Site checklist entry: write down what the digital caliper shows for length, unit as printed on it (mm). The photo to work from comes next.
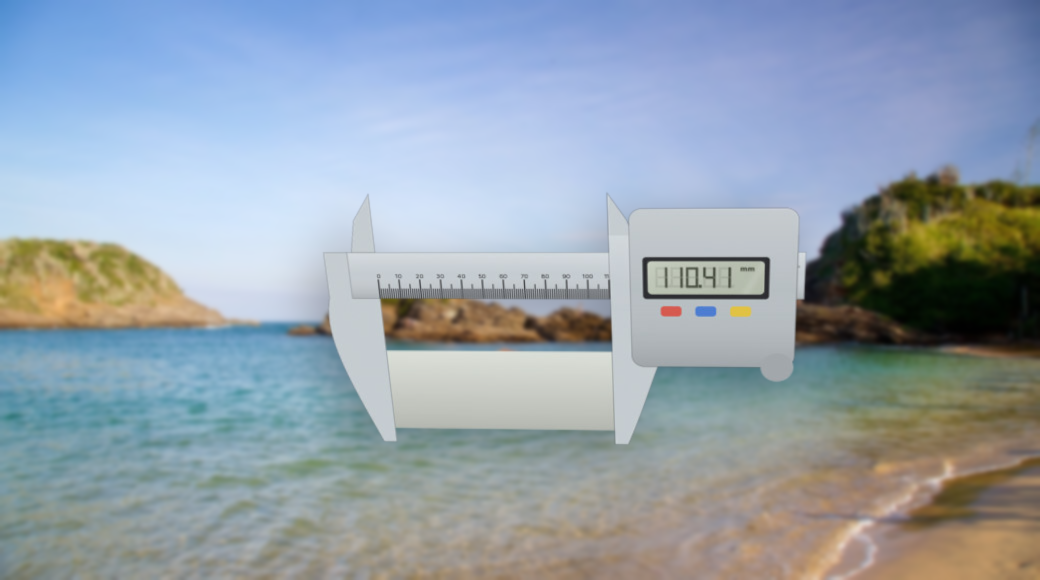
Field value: 110.41 mm
